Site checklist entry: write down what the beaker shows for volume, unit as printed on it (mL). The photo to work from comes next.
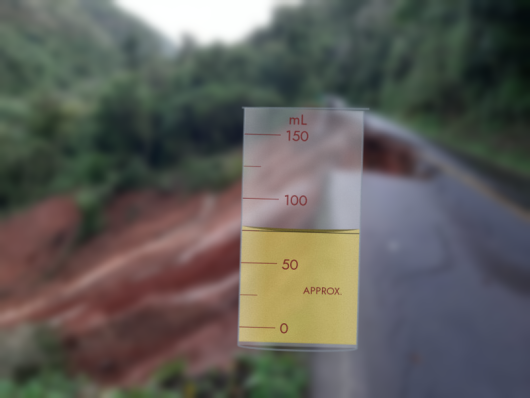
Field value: 75 mL
